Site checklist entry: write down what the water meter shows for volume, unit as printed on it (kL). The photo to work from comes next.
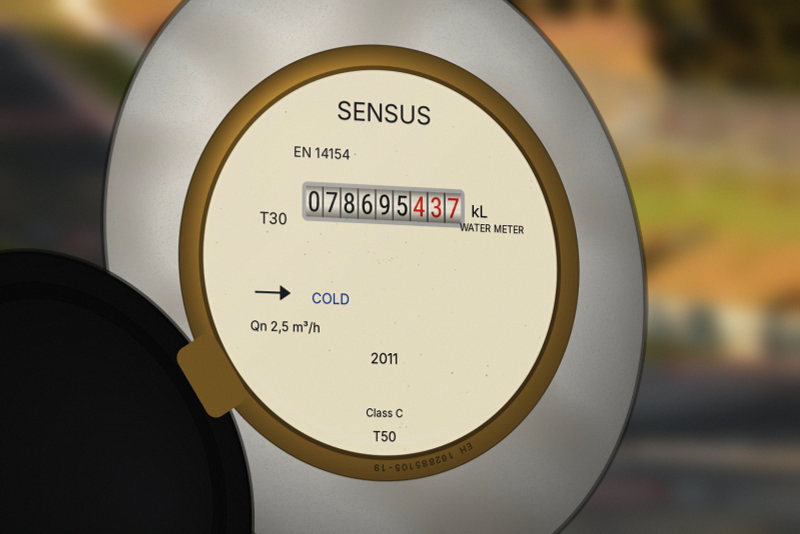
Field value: 78695.437 kL
